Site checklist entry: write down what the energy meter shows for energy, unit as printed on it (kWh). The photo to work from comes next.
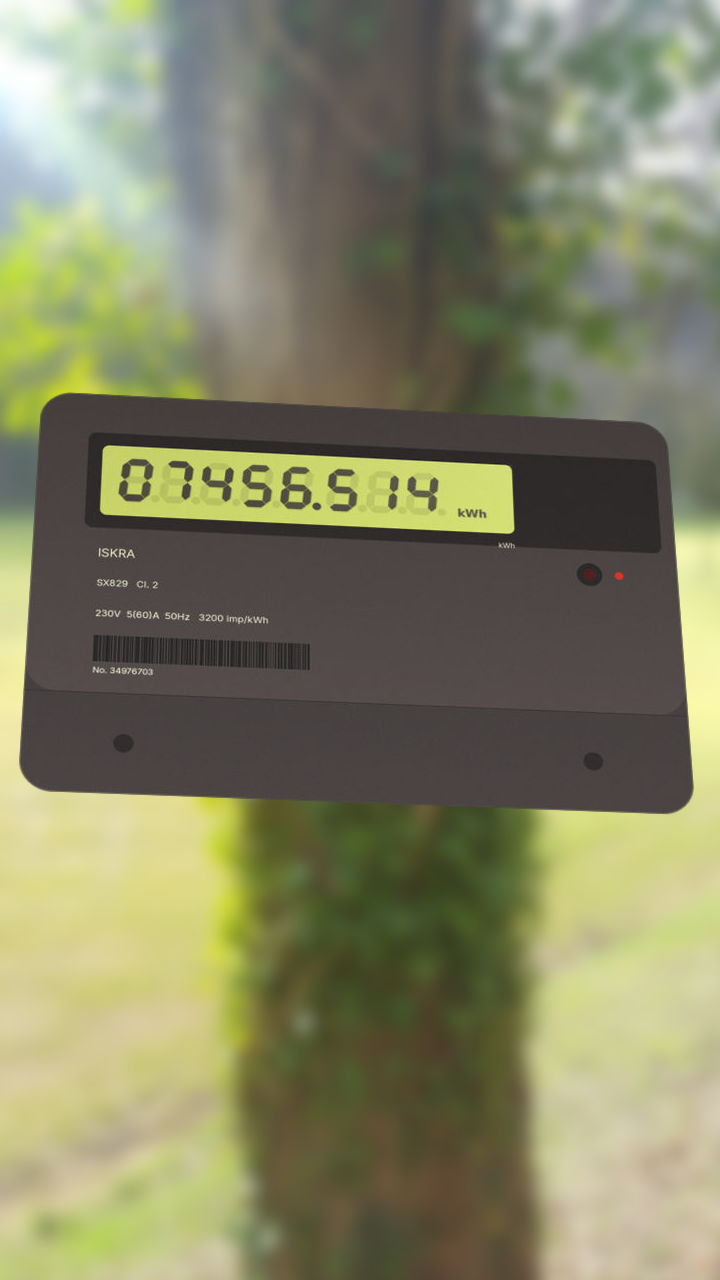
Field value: 7456.514 kWh
